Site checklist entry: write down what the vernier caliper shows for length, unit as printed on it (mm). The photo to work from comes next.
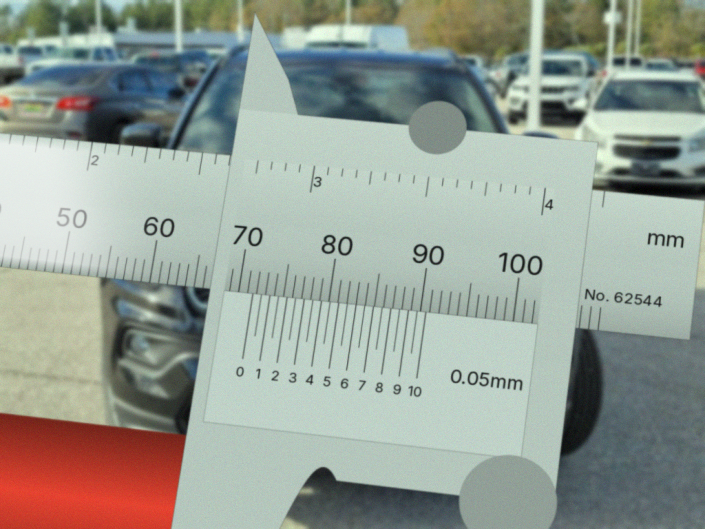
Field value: 71.6 mm
